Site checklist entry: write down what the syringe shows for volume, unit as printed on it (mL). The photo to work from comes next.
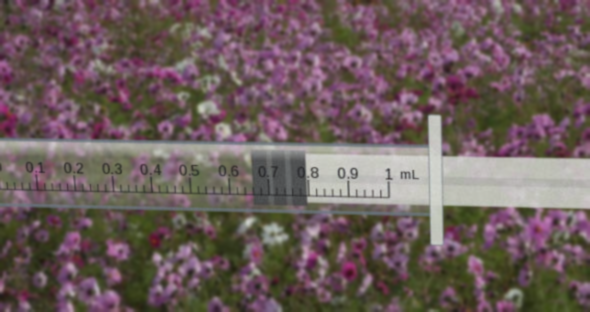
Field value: 0.66 mL
